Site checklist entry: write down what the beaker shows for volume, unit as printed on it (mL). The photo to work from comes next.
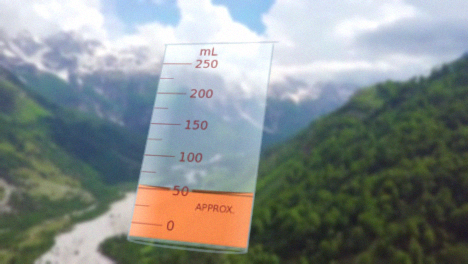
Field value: 50 mL
